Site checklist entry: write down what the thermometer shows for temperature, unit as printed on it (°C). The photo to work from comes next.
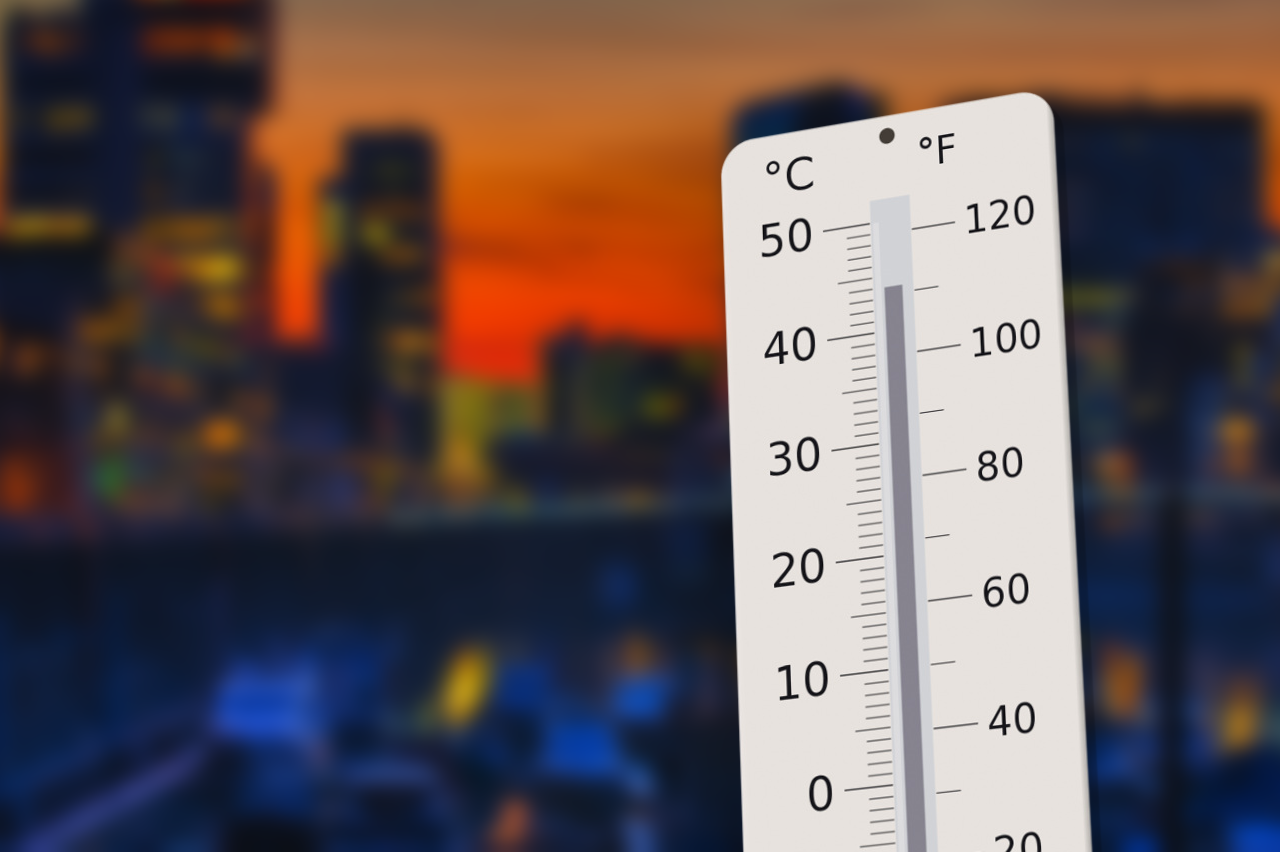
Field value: 44 °C
